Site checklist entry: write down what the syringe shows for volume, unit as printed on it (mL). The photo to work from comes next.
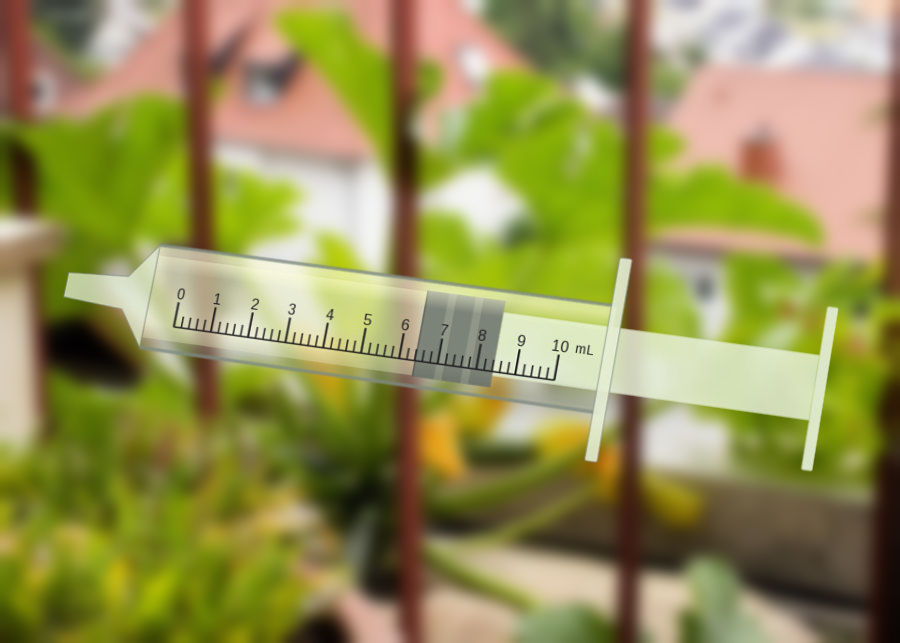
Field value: 6.4 mL
